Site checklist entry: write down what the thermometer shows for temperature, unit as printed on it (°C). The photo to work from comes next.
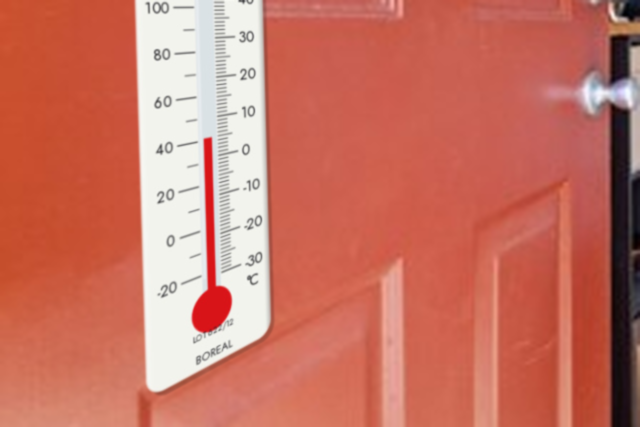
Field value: 5 °C
